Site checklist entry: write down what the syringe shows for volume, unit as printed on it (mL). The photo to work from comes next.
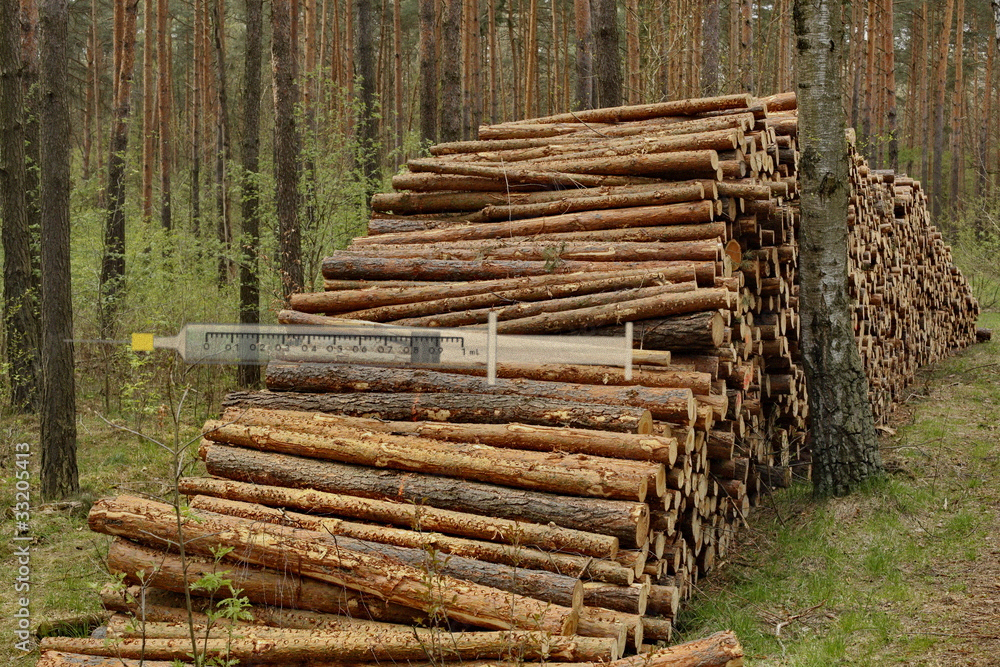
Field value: 0.8 mL
